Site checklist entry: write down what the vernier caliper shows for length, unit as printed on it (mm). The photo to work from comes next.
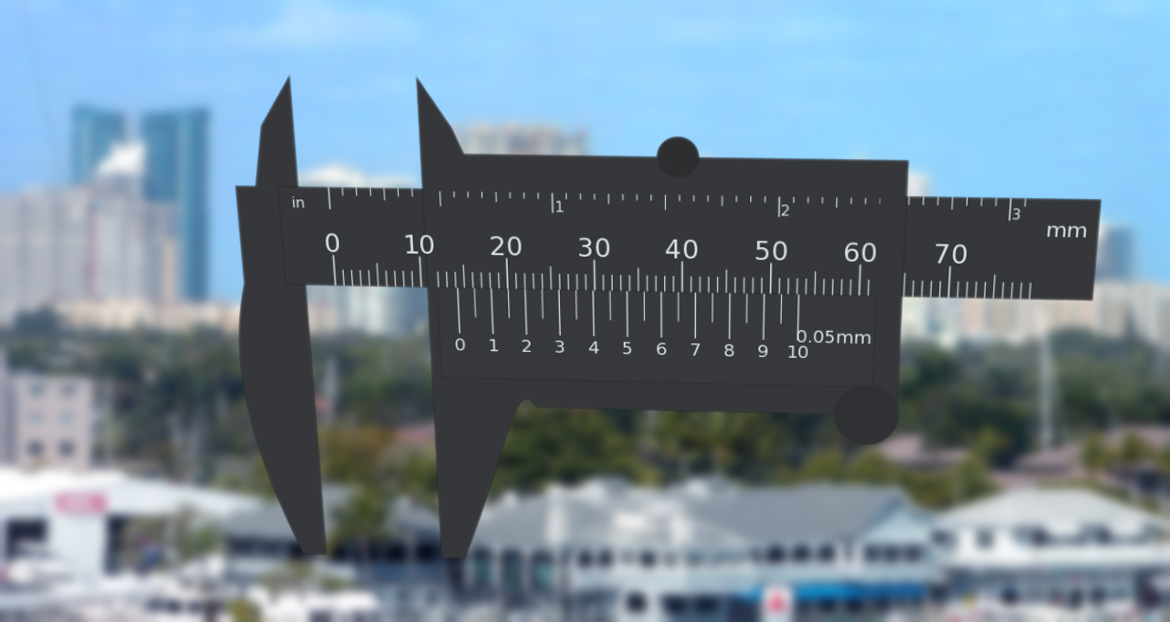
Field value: 14.2 mm
